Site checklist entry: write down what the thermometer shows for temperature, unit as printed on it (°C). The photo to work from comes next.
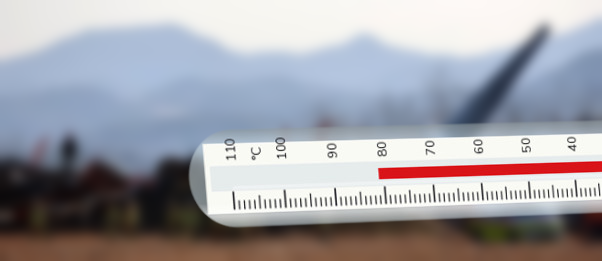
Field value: 81 °C
